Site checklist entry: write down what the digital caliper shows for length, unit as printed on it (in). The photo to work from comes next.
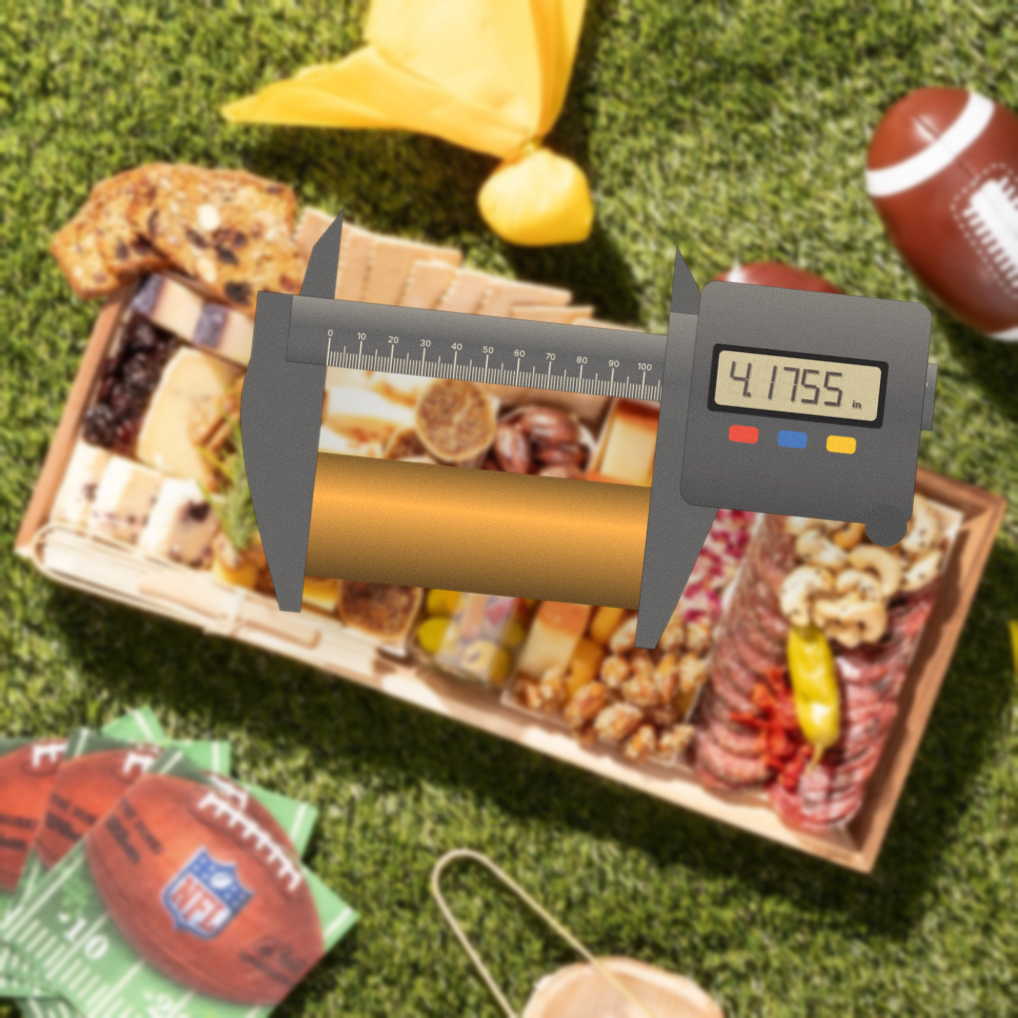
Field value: 4.1755 in
